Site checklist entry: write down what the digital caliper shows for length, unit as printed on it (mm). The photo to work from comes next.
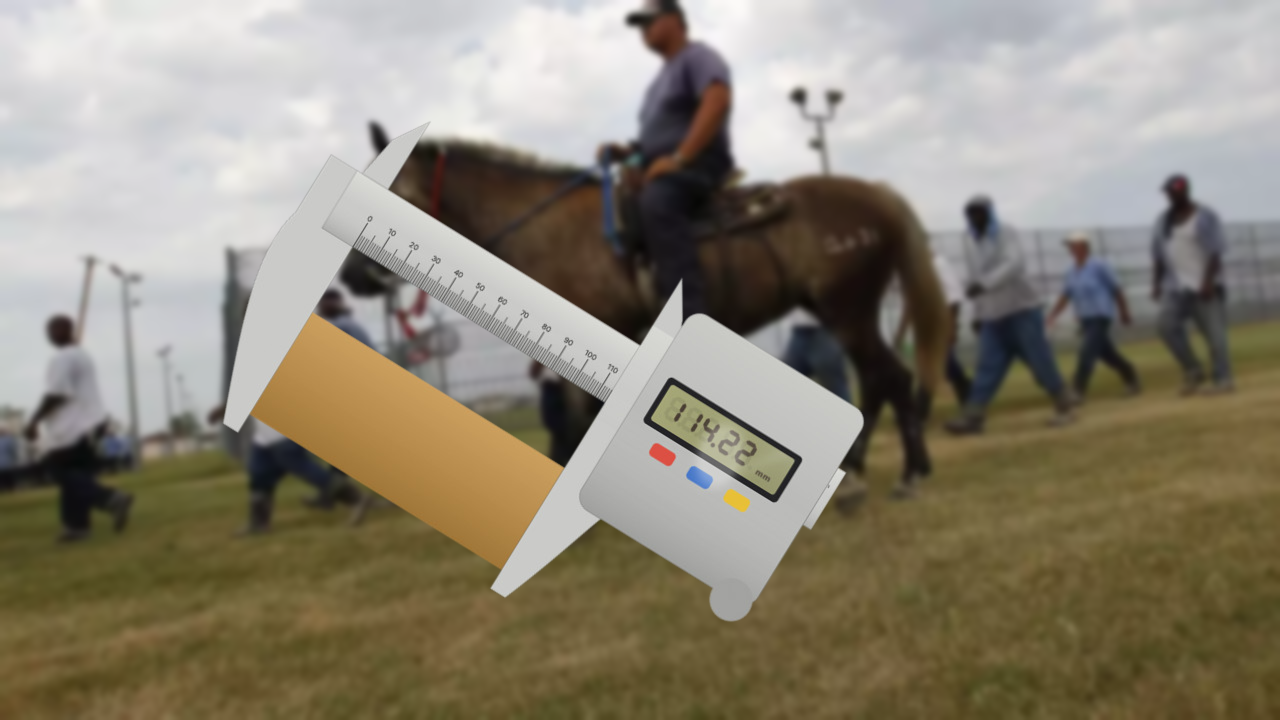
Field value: 114.22 mm
